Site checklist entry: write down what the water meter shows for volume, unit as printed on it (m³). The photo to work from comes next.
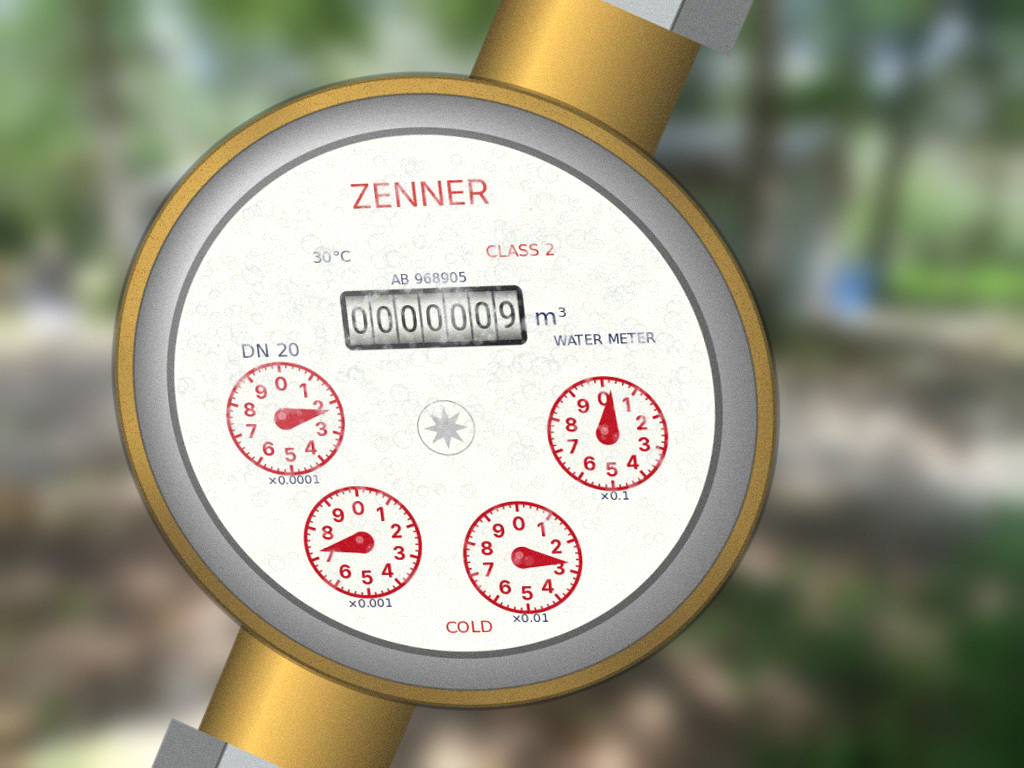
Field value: 9.0272 m³
